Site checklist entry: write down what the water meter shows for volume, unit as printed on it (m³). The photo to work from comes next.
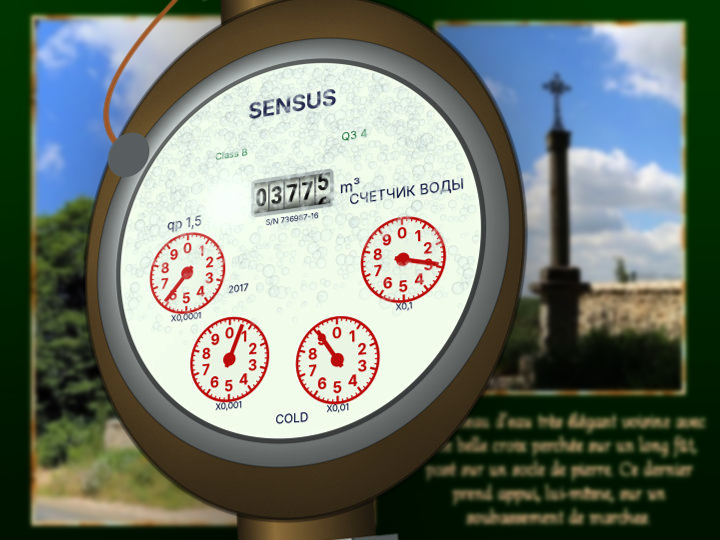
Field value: 3775.2906 m³
